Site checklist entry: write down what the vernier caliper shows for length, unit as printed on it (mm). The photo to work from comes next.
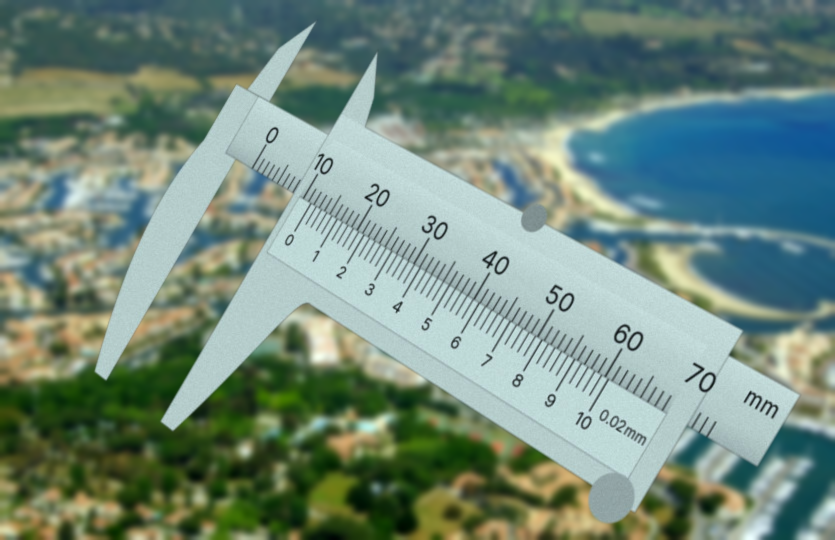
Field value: 11.5 mm
